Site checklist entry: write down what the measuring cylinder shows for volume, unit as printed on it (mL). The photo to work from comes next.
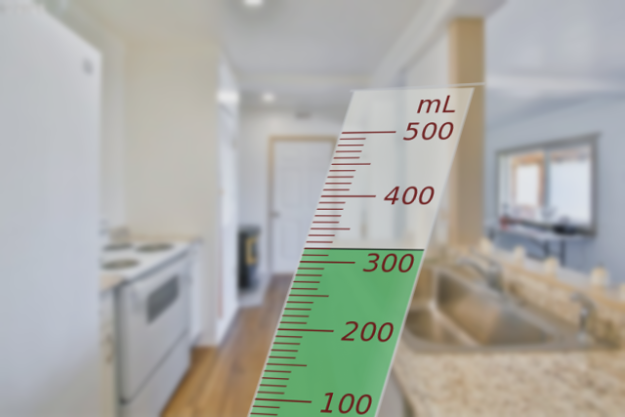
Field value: 320 mL
